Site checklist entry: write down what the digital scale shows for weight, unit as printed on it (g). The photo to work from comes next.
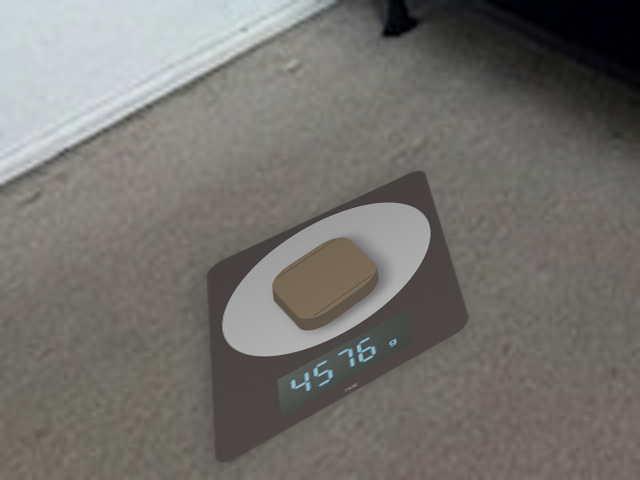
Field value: 4576 g
